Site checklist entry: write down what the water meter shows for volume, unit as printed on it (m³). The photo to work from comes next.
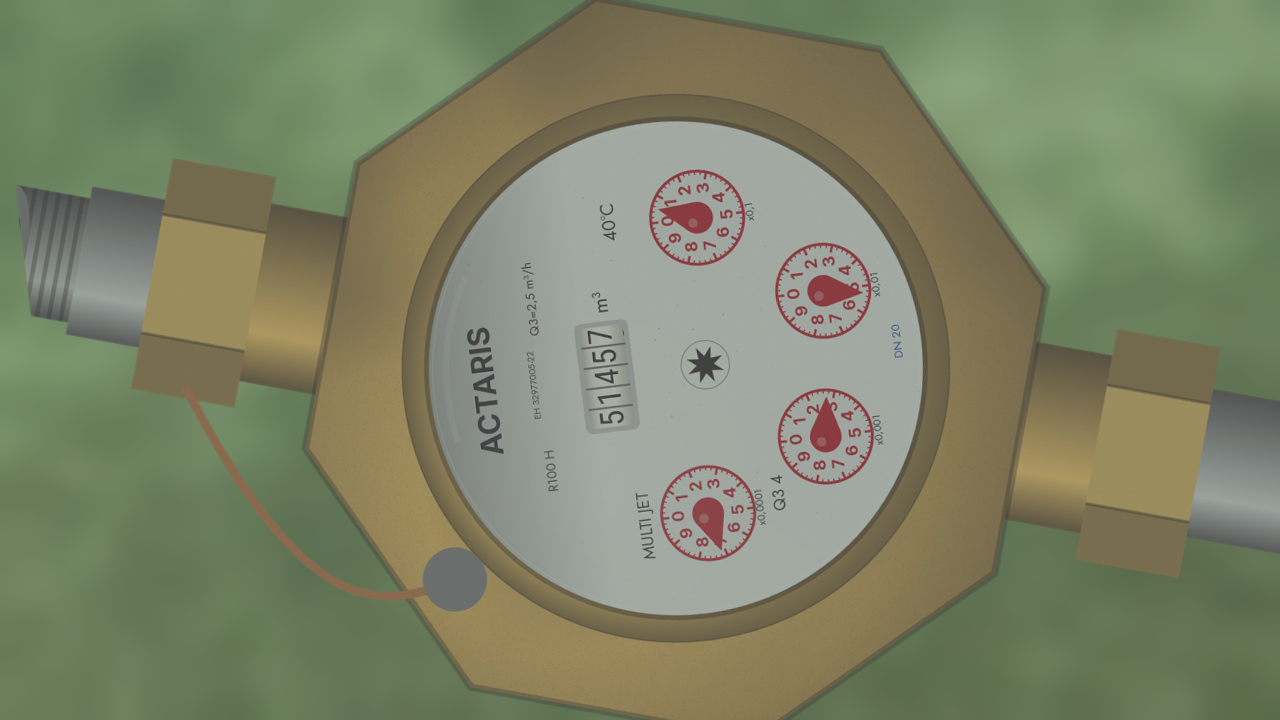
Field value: 51457.0527 m³
